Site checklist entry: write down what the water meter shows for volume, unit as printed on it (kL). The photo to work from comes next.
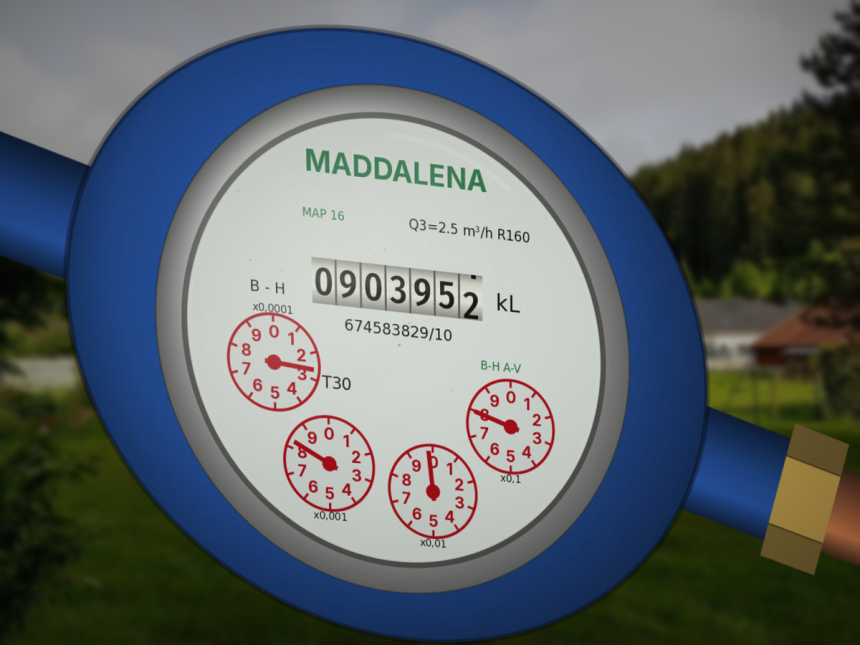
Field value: 903951.7982 kL
